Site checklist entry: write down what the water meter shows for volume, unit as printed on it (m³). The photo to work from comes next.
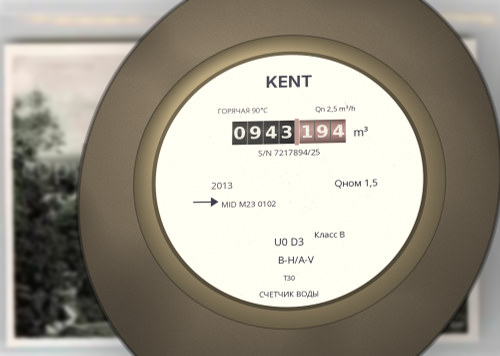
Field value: 943.194 m³
